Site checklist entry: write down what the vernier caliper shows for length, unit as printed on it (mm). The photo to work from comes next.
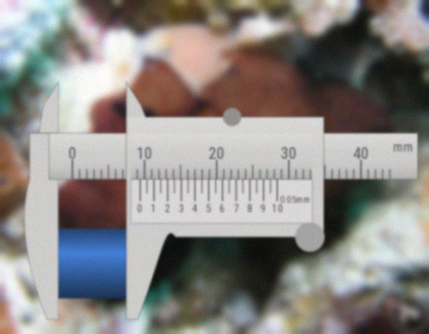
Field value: 9.4 mm
